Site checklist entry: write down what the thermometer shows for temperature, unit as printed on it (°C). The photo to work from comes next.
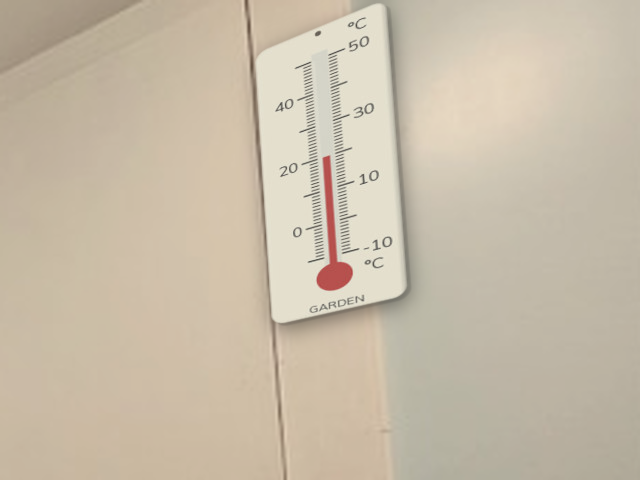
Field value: 20 °C
